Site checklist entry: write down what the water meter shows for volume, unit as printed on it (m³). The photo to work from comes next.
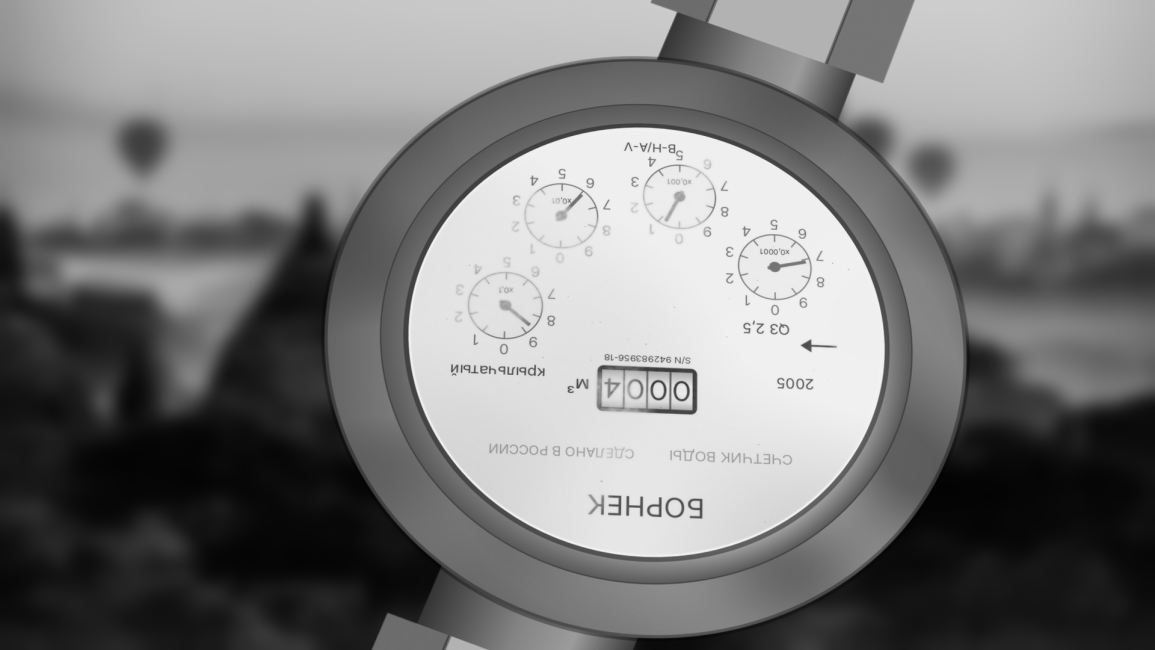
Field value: 4.8607 m³
